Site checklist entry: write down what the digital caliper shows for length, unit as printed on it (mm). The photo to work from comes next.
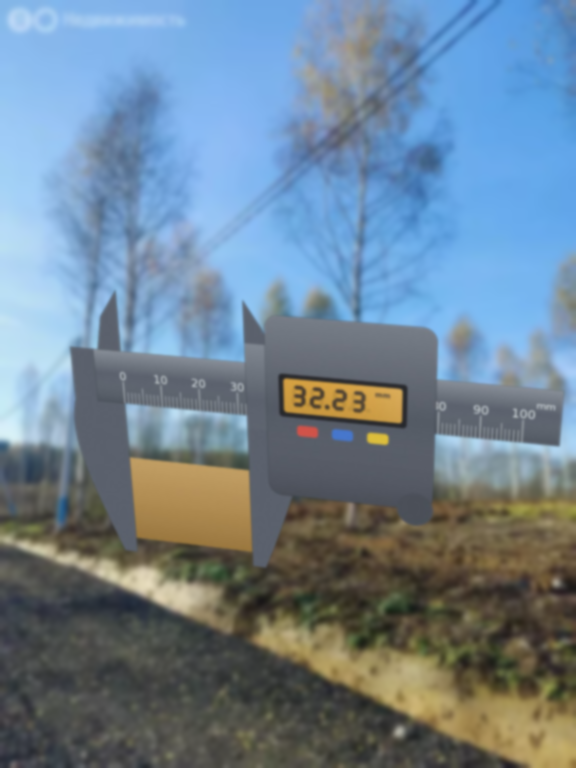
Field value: 32.23 mm
